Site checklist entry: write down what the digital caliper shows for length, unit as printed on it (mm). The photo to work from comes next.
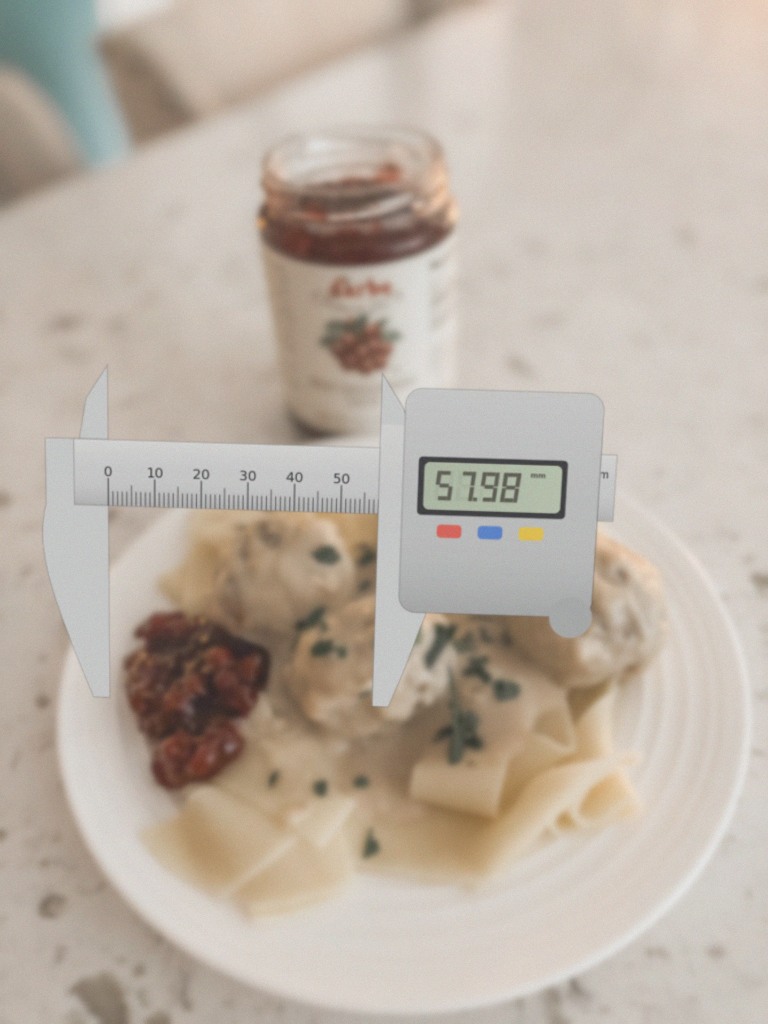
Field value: 57.98 mm
